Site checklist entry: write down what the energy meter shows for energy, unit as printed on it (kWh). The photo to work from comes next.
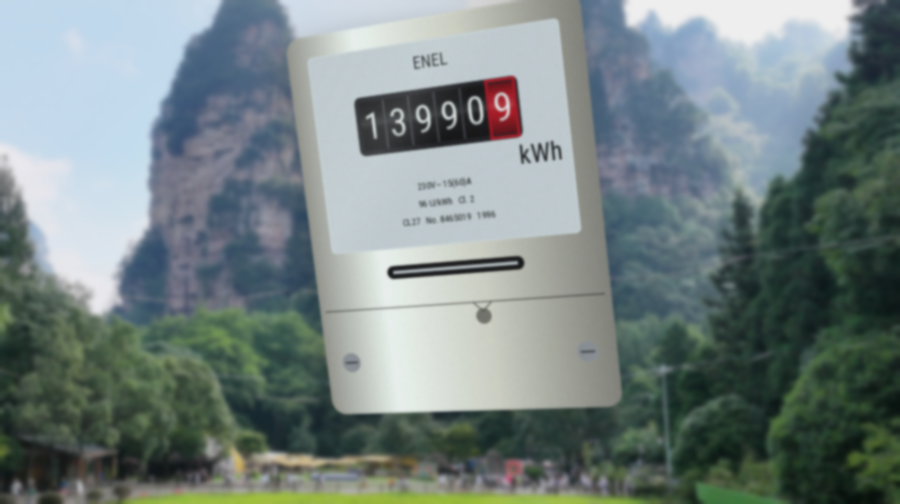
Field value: 13990.9 kWh
